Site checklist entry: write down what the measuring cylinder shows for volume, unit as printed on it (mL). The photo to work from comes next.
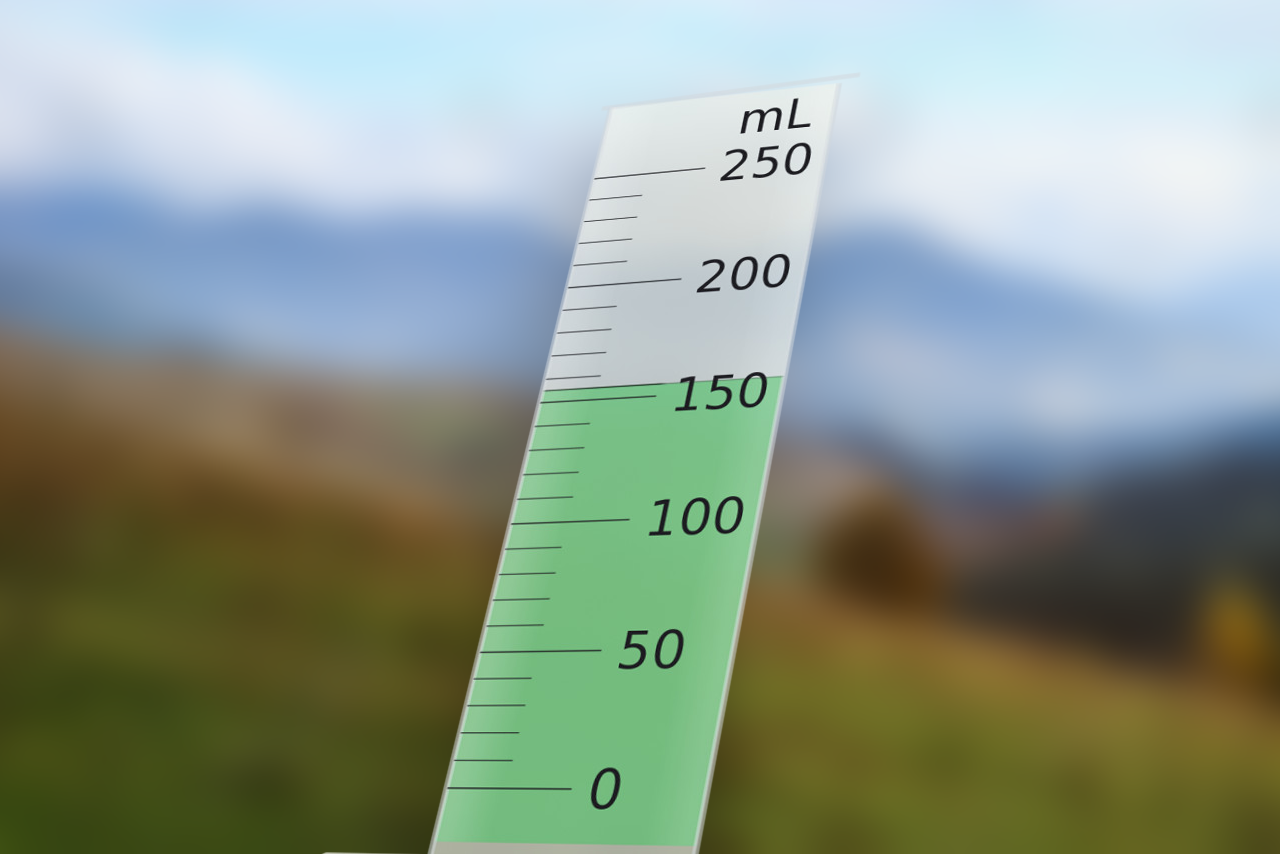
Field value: 155 mL
